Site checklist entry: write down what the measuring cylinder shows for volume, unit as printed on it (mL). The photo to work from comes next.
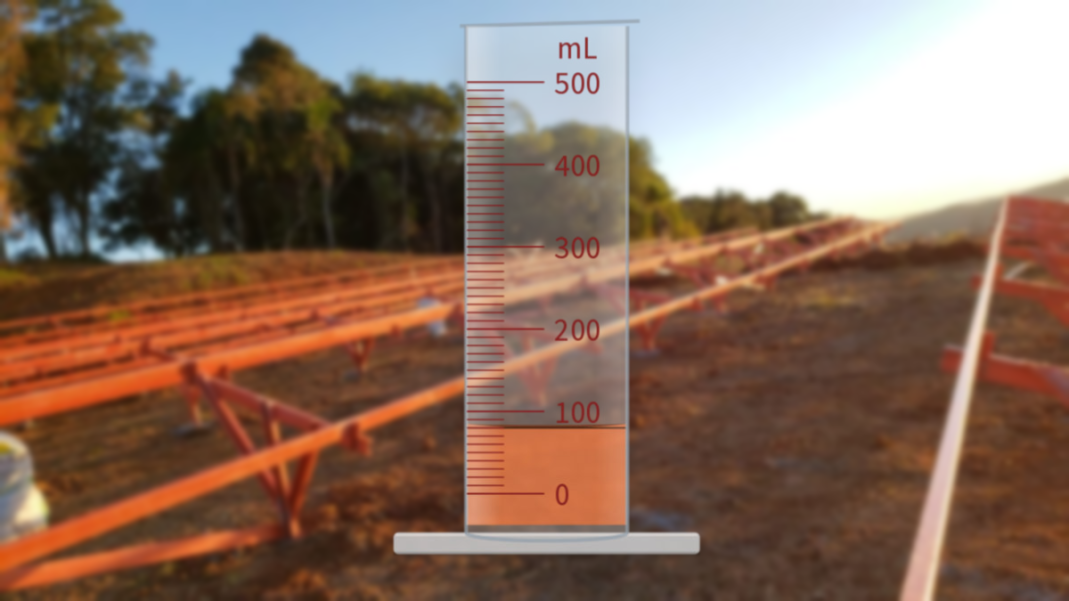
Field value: 80 mL
